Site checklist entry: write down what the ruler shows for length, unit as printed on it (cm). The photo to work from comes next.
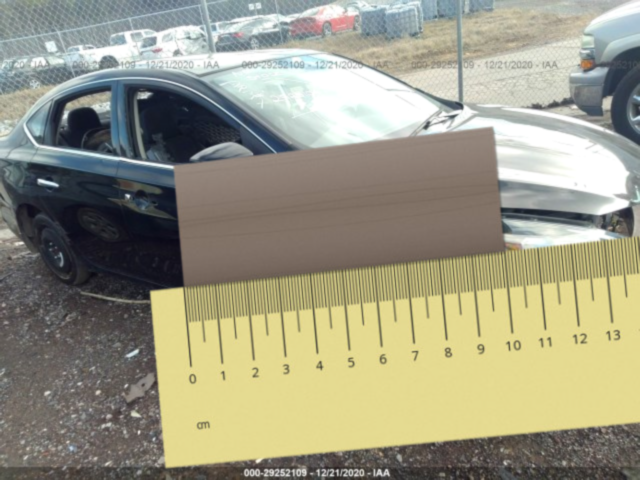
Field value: 10 cm
